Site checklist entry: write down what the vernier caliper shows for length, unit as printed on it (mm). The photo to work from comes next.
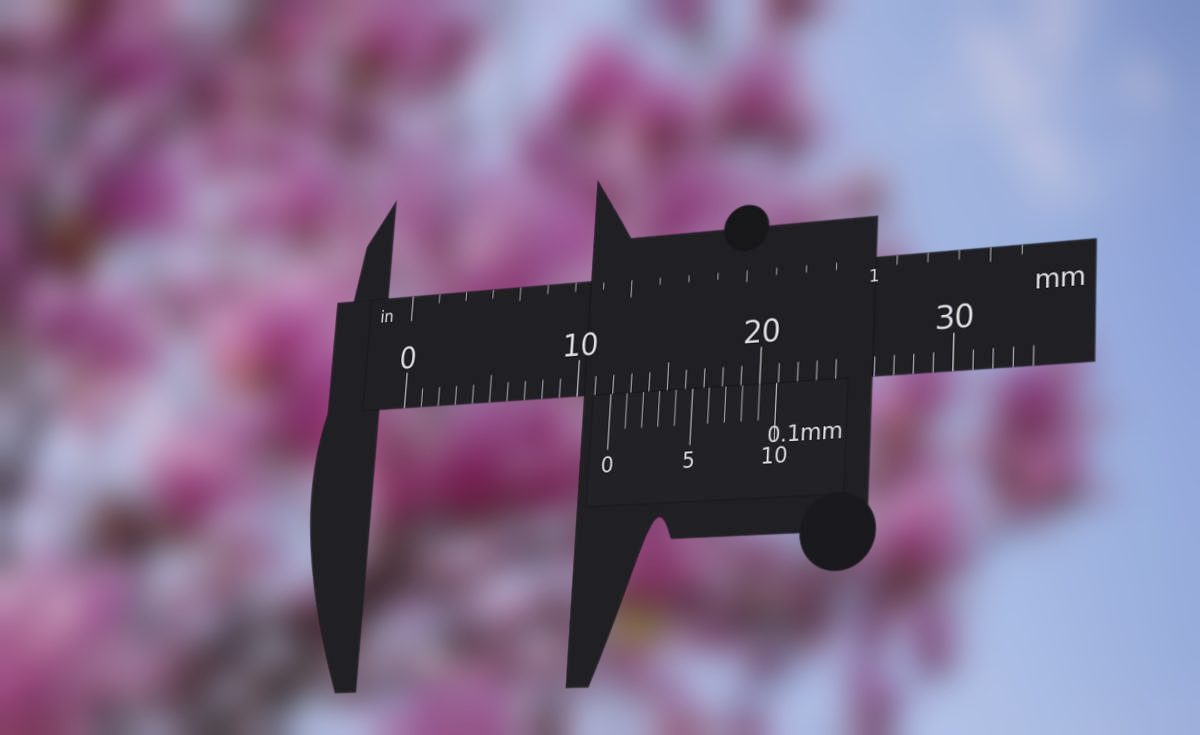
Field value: 11.9 mm
